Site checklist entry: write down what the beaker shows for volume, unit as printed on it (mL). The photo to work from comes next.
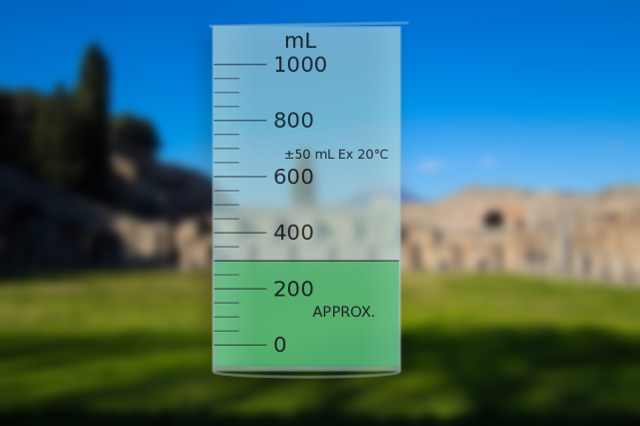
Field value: 300 mL
